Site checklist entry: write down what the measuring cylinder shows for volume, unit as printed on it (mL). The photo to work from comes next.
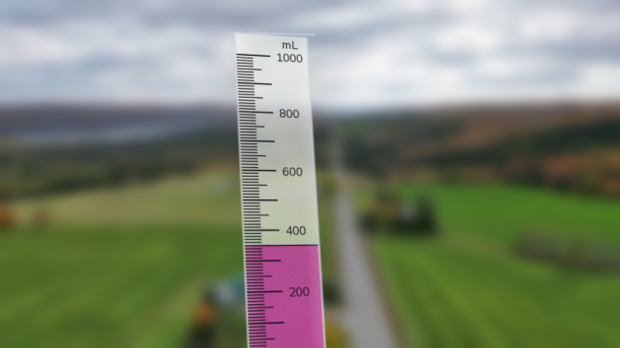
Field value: 350 mL
